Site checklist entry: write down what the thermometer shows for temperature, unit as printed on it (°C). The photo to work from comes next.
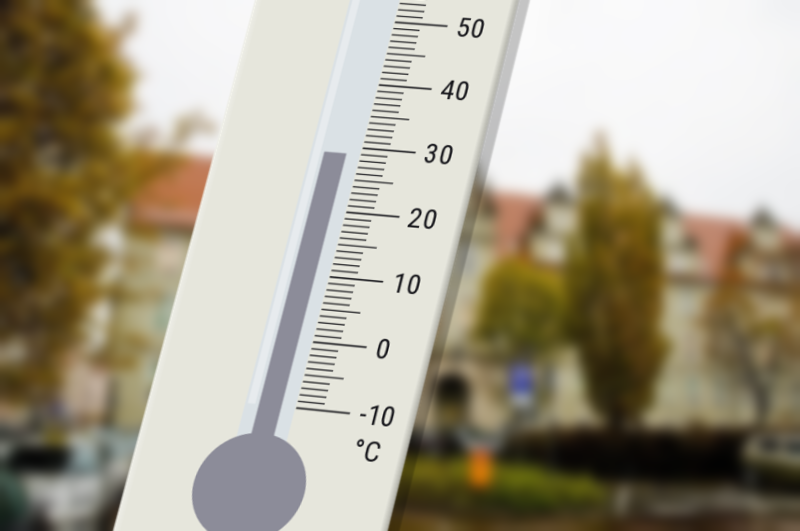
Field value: 29 °C
